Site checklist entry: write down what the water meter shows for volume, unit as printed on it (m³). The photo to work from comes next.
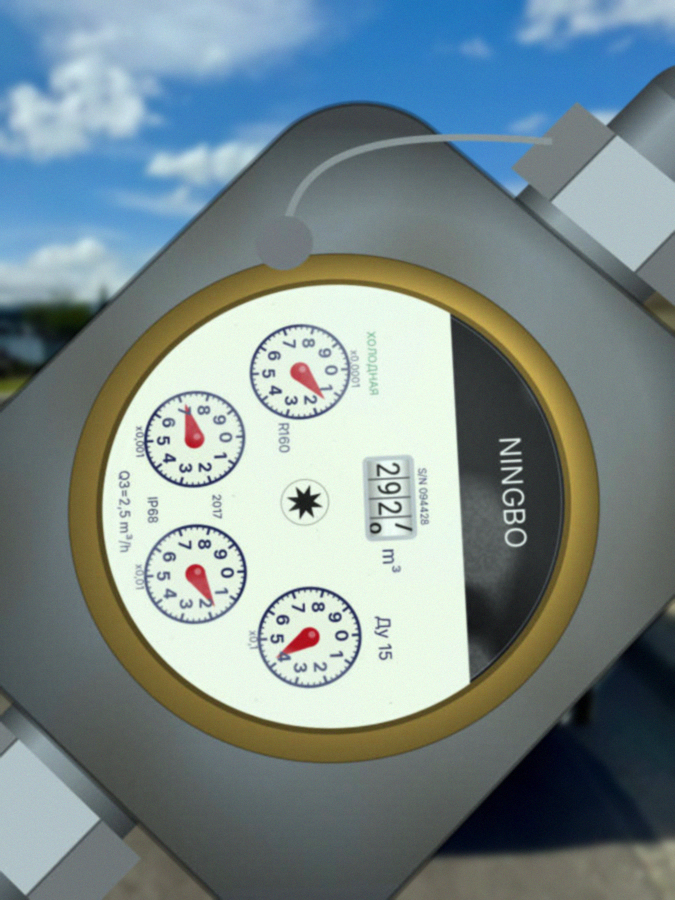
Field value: 2927.4171 m³
